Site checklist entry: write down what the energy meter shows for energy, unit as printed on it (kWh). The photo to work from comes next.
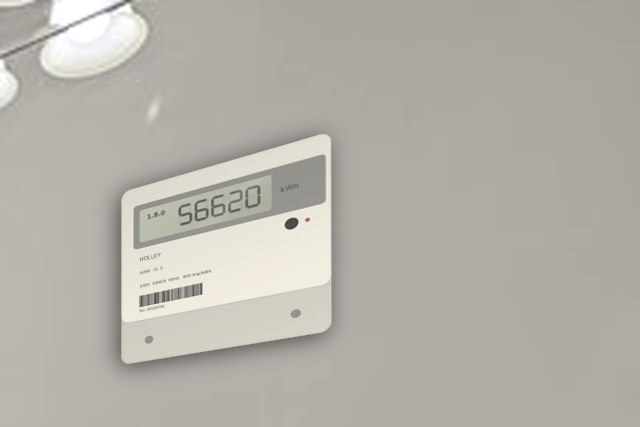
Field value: 56620 kWh
